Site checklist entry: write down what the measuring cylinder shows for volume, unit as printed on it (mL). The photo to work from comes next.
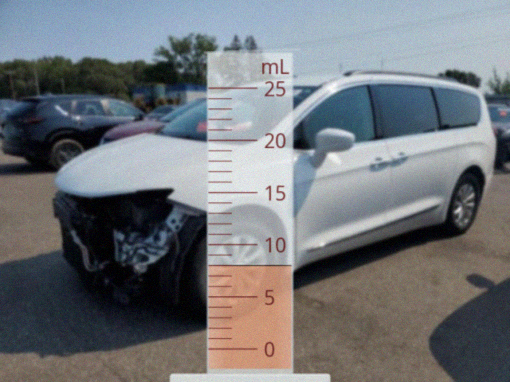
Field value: 8 mL
